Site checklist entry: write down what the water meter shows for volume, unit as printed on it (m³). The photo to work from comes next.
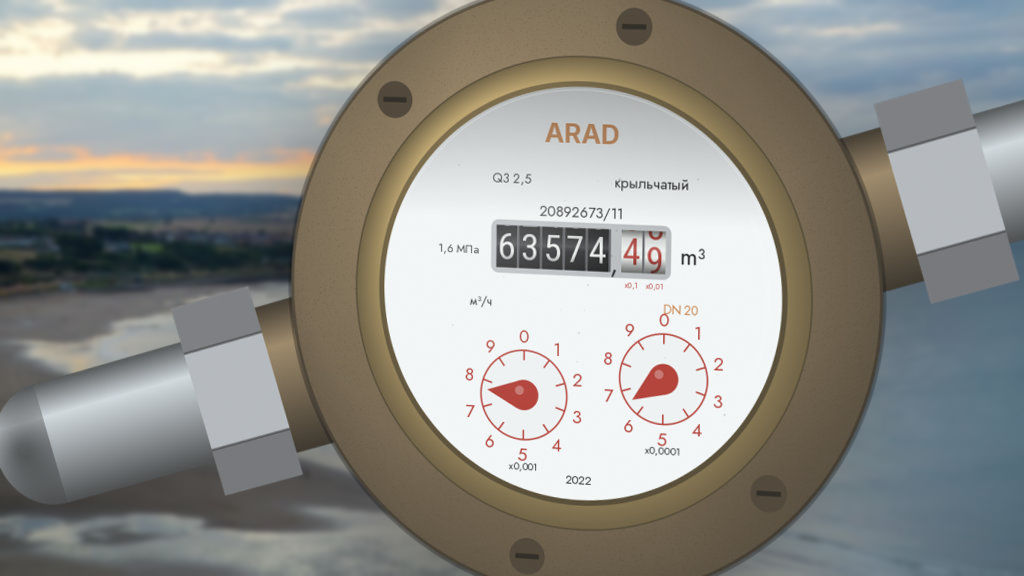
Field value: 63574.4876 m³
